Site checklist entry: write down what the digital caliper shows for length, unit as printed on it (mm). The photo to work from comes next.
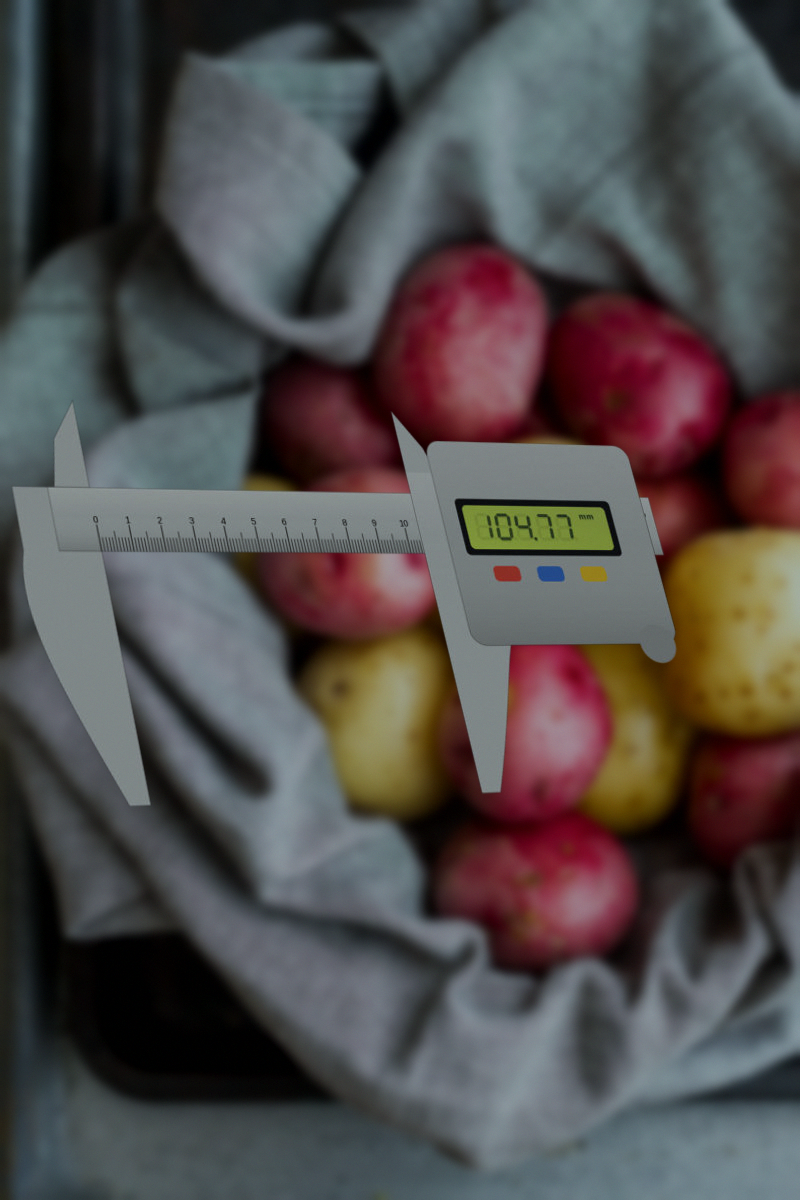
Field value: 104.77 mm
